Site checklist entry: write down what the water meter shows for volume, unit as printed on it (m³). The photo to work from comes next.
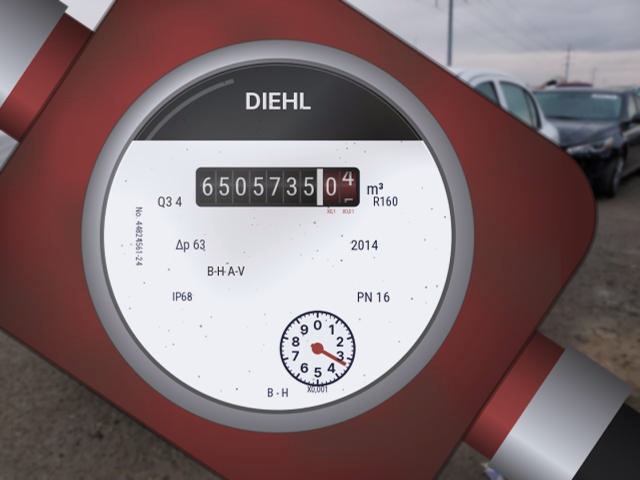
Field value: 6505735.043 m³
